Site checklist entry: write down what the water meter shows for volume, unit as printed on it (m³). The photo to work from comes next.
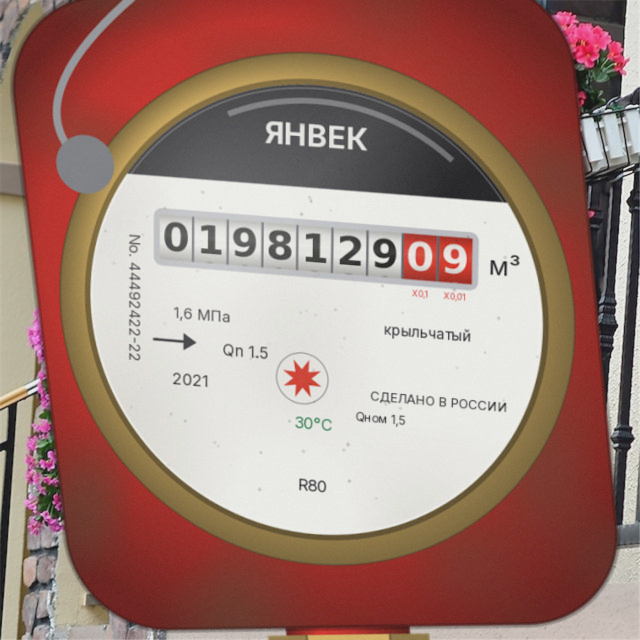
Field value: 198129.09 m³
